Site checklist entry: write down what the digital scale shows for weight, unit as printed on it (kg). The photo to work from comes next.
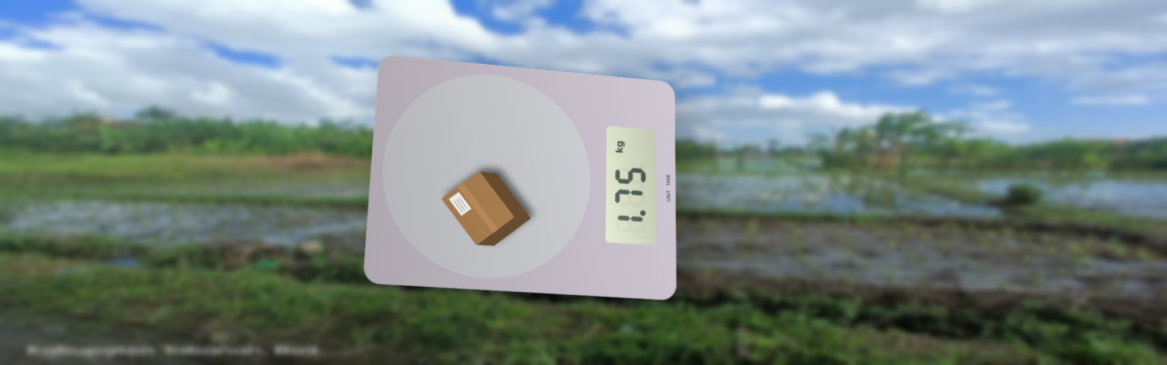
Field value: 1.75 kg
